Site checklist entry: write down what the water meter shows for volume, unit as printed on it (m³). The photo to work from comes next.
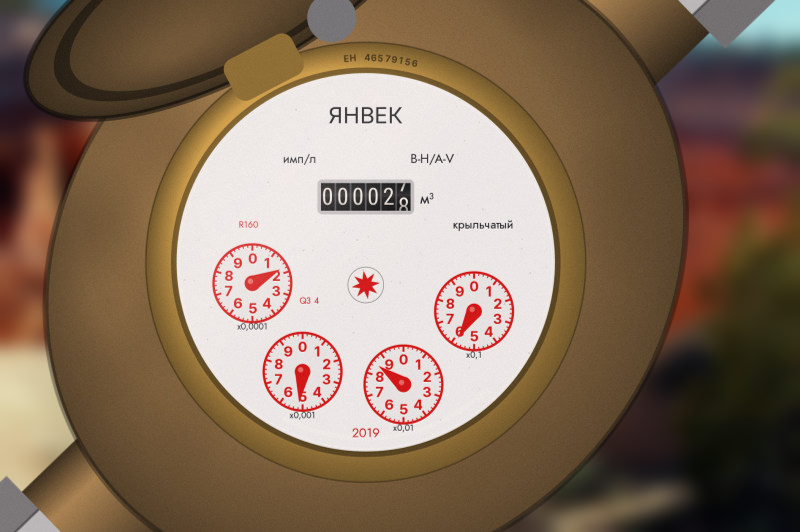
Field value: 27.5851 m³
